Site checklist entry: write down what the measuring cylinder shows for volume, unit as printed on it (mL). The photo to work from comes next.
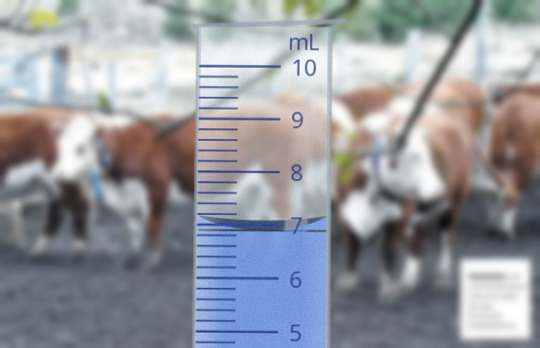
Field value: 6.9 mL
